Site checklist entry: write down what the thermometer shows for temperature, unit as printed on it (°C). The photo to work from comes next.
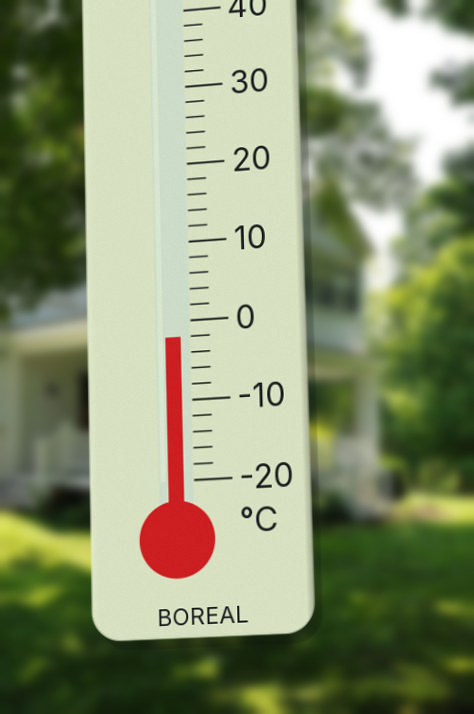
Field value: -2 °C
